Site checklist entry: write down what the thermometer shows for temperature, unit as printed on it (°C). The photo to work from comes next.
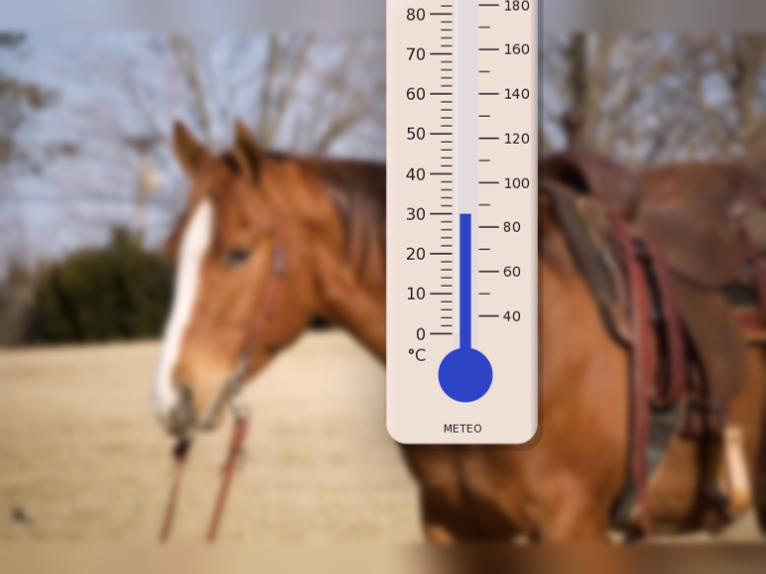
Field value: 30 °C
